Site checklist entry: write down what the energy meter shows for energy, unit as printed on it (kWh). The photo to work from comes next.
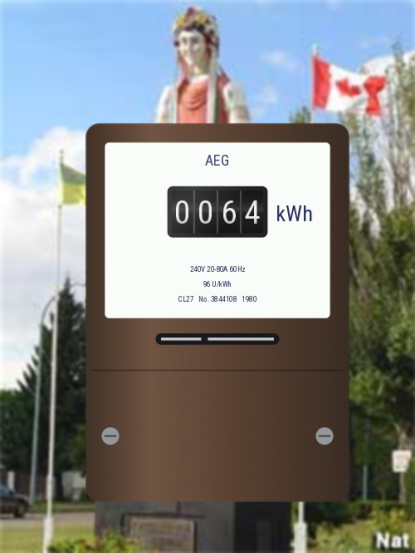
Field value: 64 kWh
